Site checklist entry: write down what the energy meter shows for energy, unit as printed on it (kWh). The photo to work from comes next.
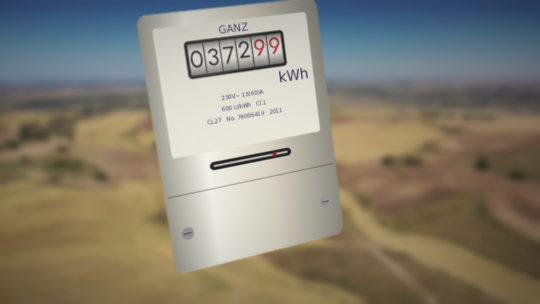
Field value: 372.99 kWh
